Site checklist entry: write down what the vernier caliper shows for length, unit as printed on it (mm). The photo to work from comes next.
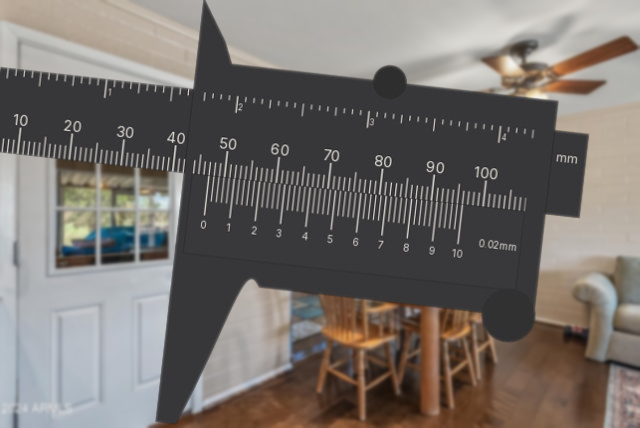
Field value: 47.0 mm
